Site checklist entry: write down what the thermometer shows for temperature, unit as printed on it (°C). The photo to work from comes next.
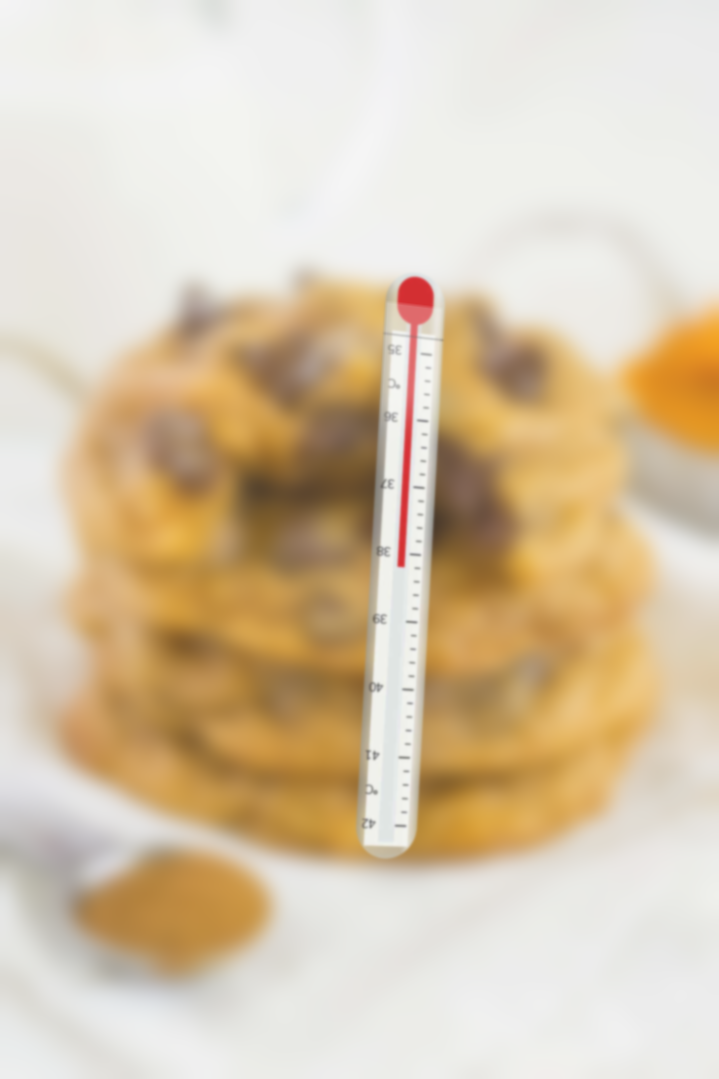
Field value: 38.2 °C
